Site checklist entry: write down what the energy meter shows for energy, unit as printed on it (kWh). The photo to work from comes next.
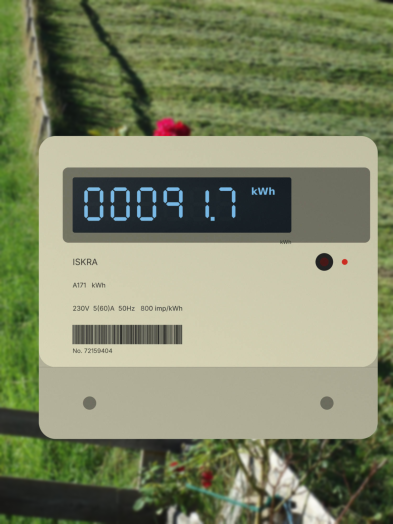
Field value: 91.7 kWh
